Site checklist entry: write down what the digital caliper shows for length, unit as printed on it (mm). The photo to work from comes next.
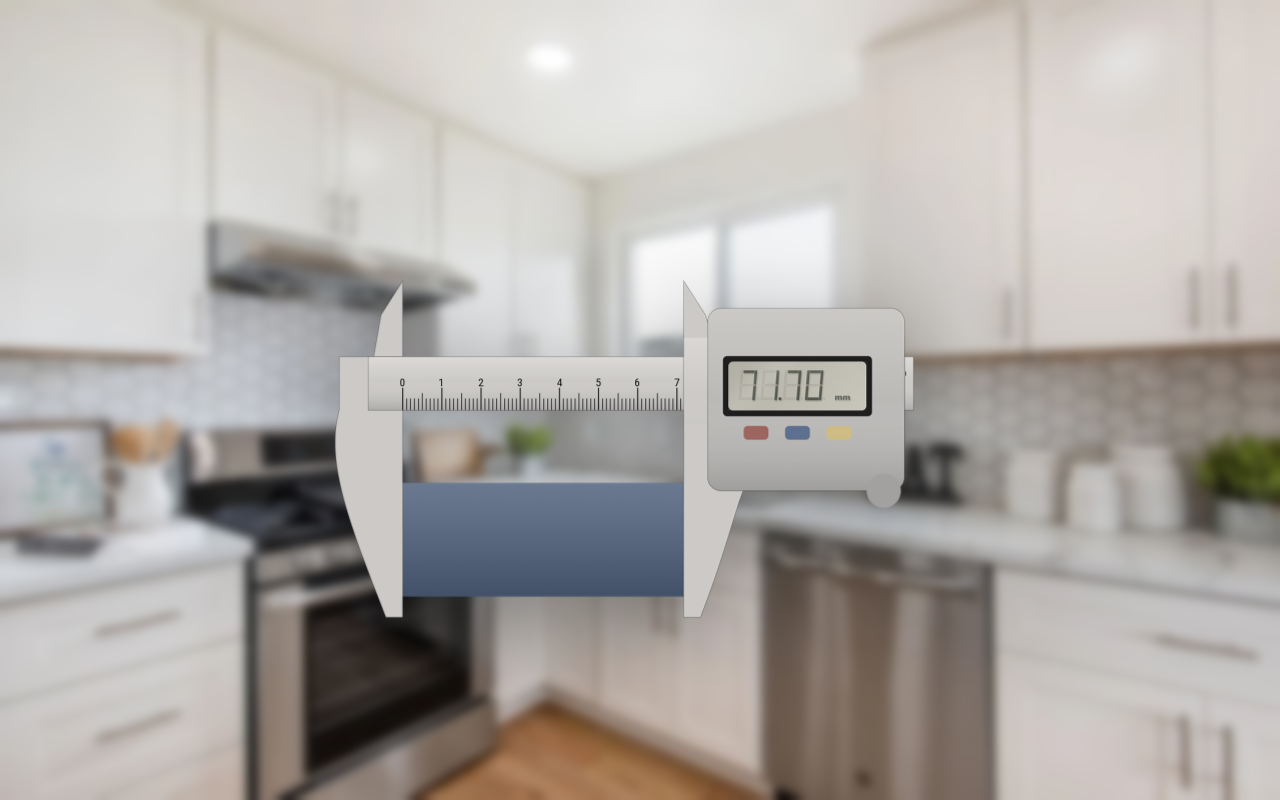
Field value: 71.70 mm
